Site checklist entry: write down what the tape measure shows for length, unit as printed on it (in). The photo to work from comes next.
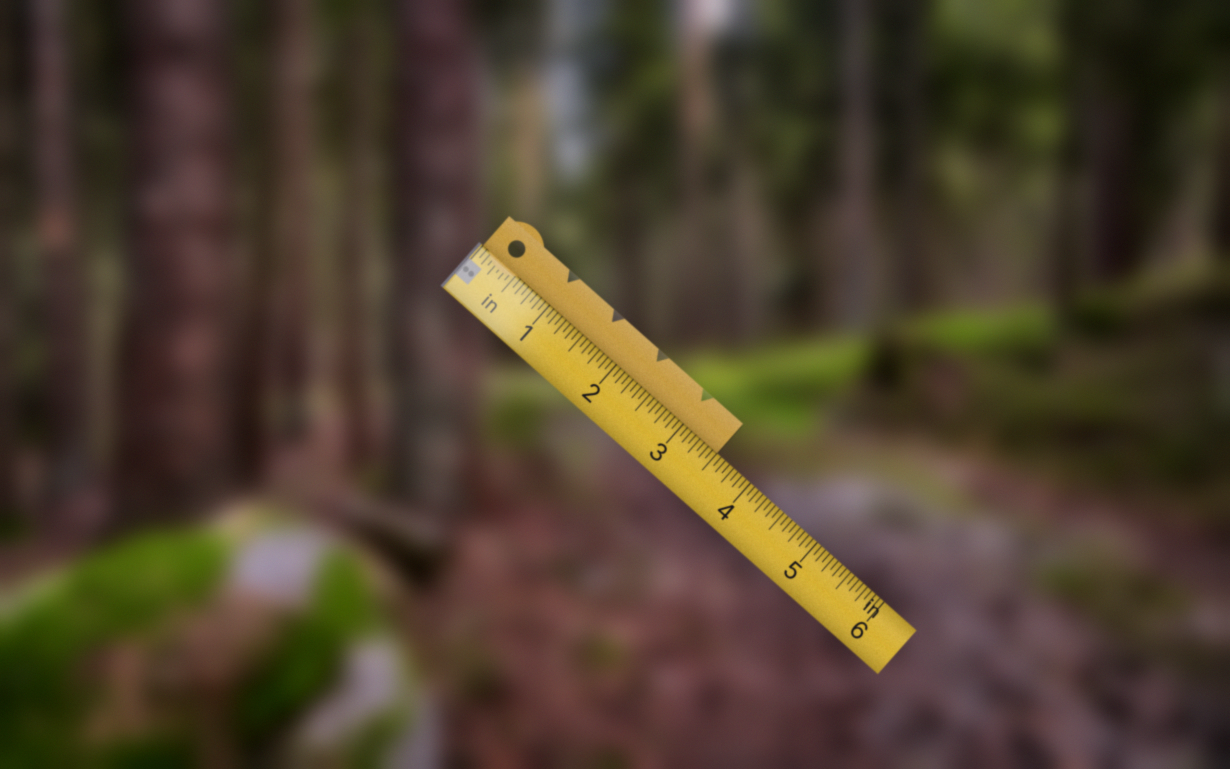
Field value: 3.5 in
